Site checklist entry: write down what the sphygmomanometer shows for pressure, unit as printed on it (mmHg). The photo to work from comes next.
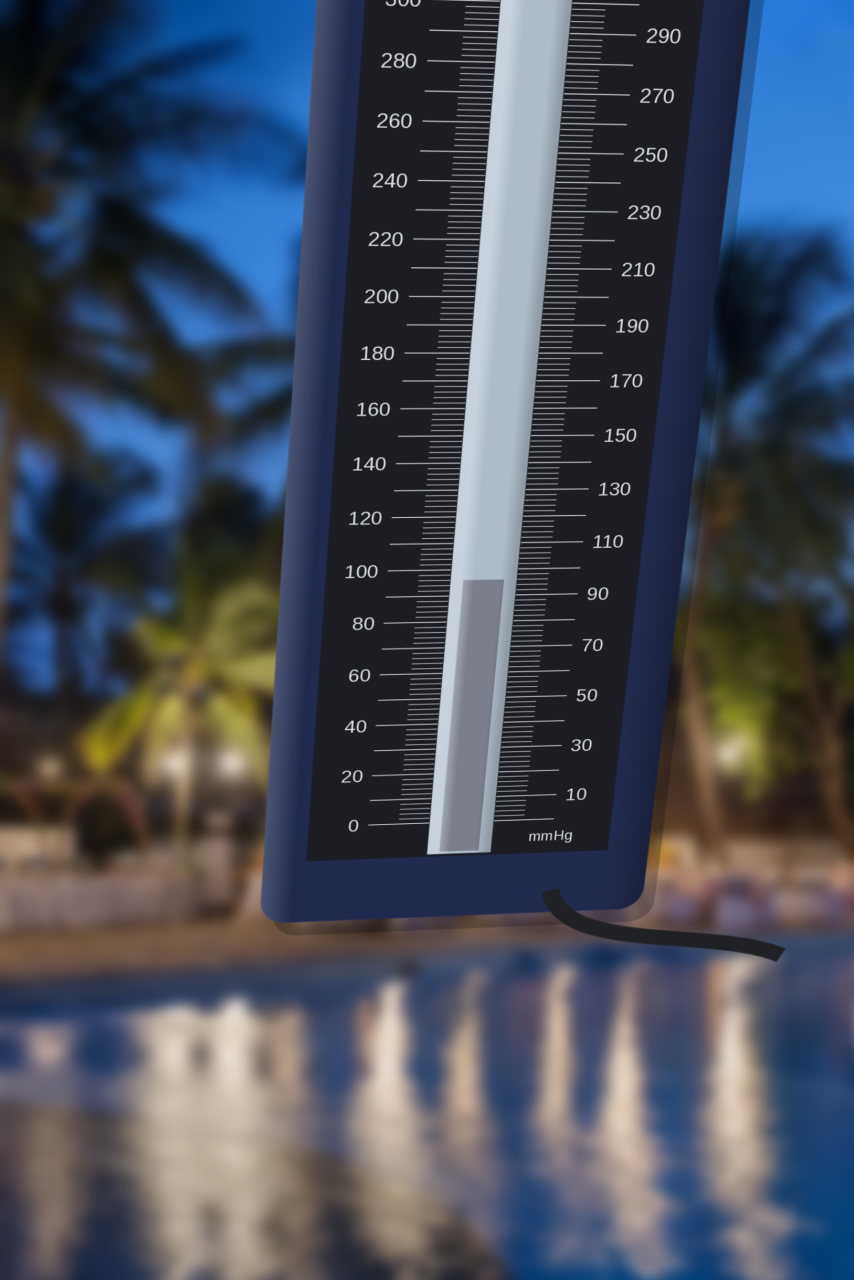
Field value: 96 mmHg
